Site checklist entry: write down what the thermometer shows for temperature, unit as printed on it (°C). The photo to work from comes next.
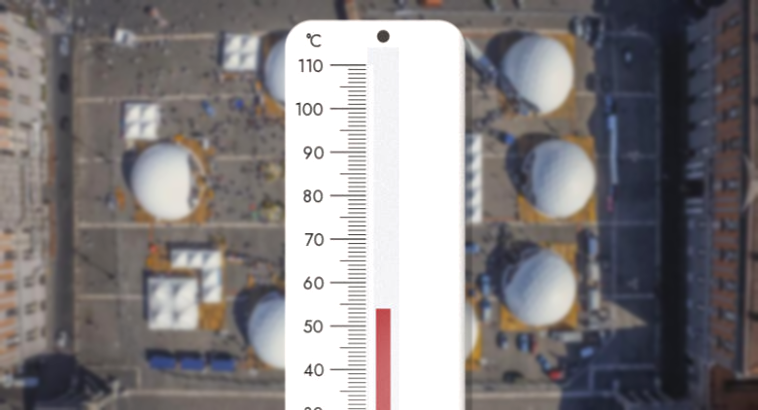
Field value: 54 °C
